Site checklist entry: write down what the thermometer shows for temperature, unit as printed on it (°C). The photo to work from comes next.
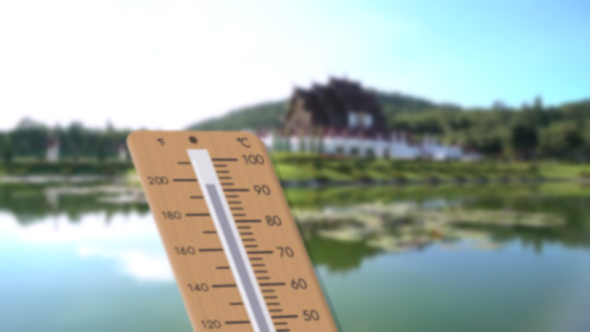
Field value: 92 °C
